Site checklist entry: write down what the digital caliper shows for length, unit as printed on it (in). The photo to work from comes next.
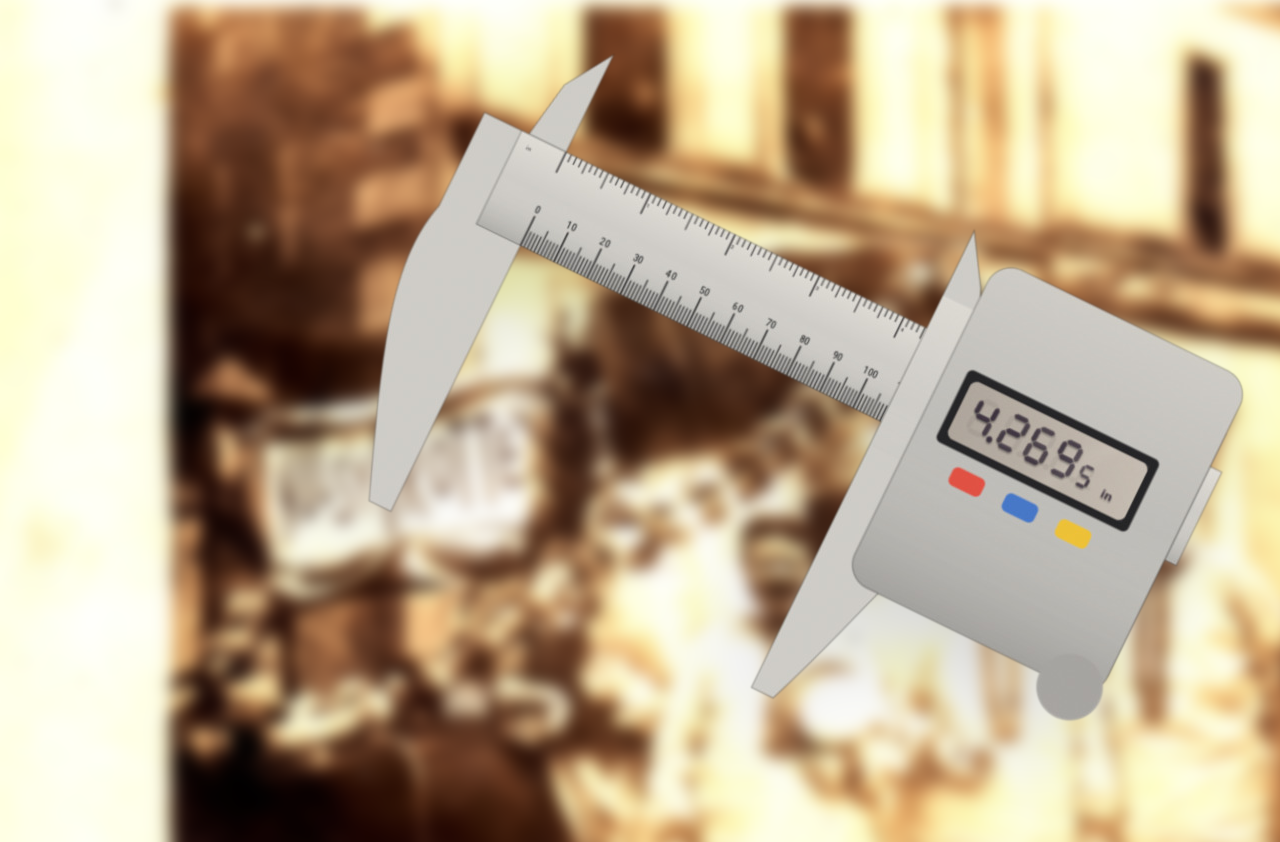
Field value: 4.2695 in
